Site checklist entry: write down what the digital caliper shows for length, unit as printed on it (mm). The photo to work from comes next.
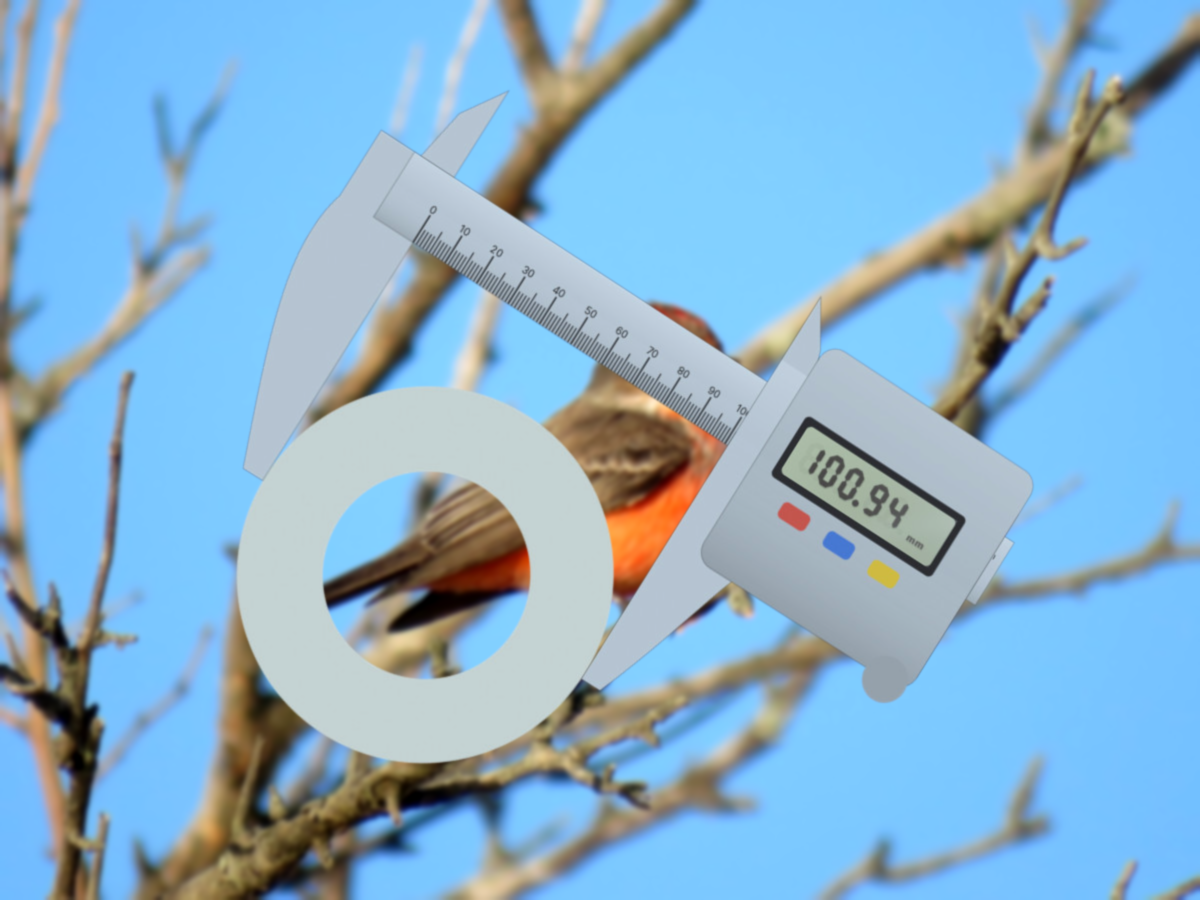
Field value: 100.94 mm
